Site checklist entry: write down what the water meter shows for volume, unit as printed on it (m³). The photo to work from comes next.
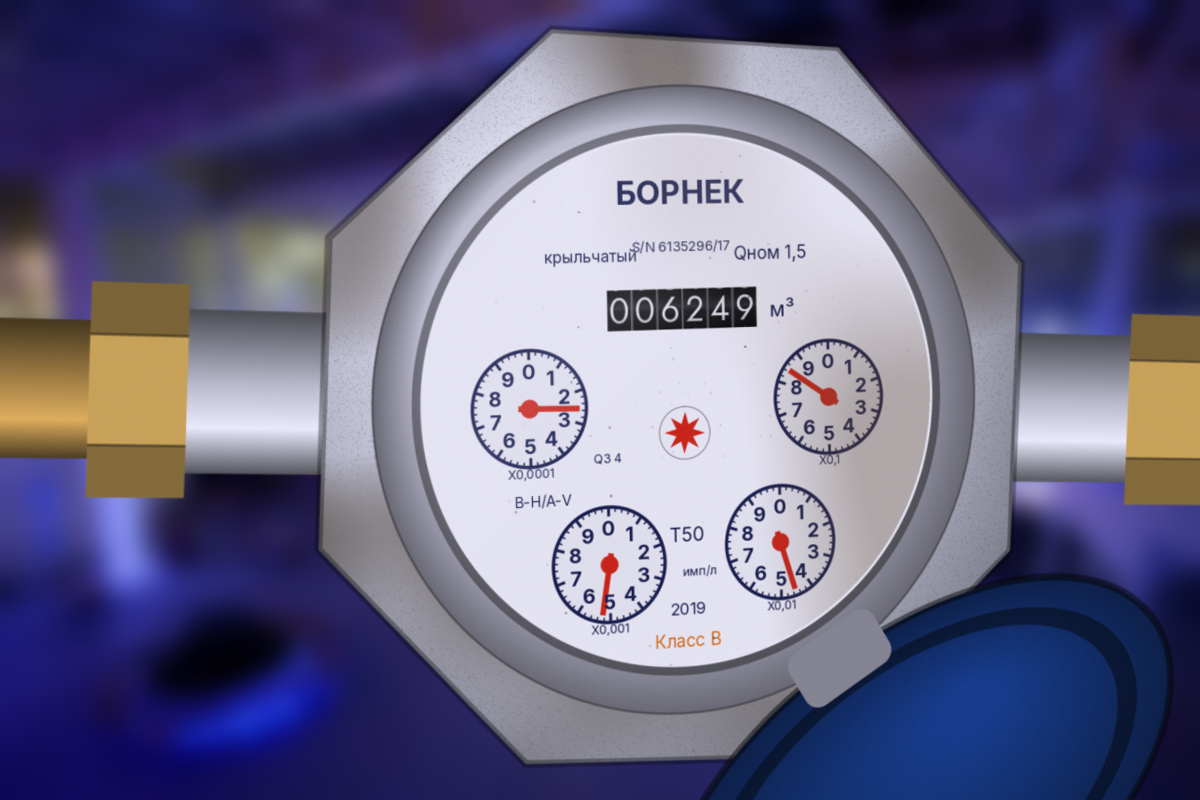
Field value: 6249.8452 m³
